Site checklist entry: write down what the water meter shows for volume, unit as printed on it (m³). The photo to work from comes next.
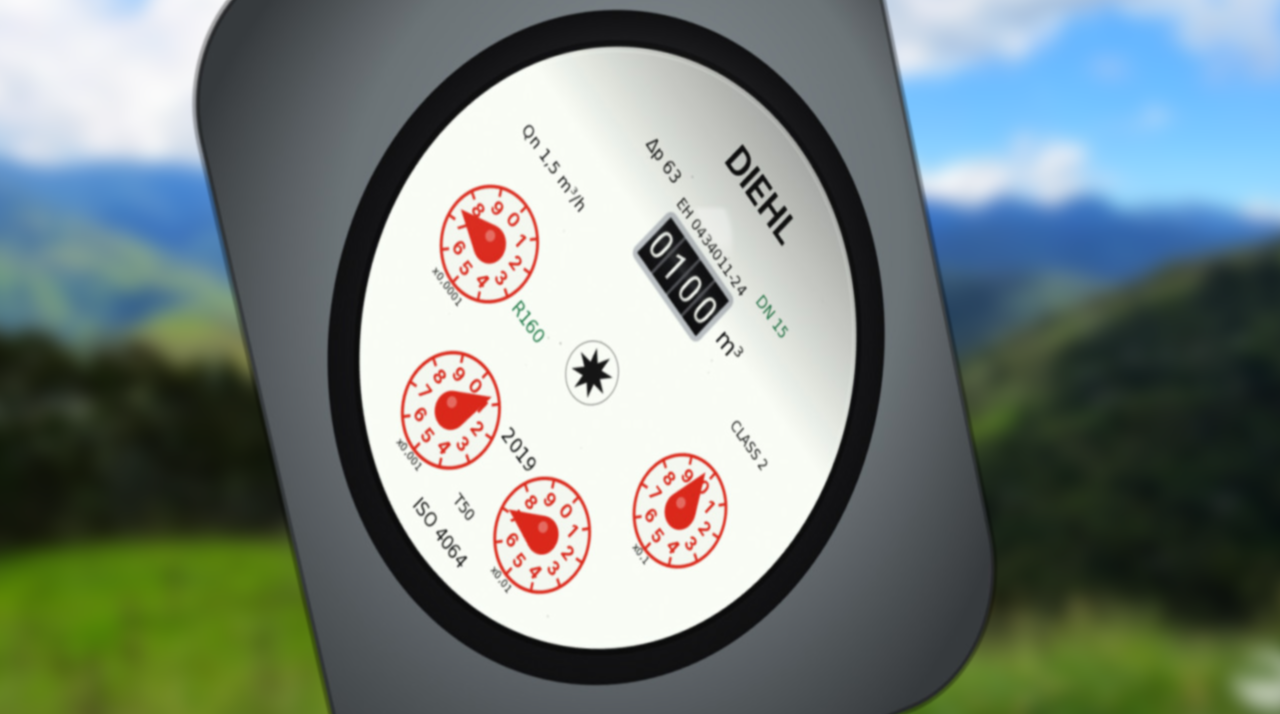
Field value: 99.9707 m³
